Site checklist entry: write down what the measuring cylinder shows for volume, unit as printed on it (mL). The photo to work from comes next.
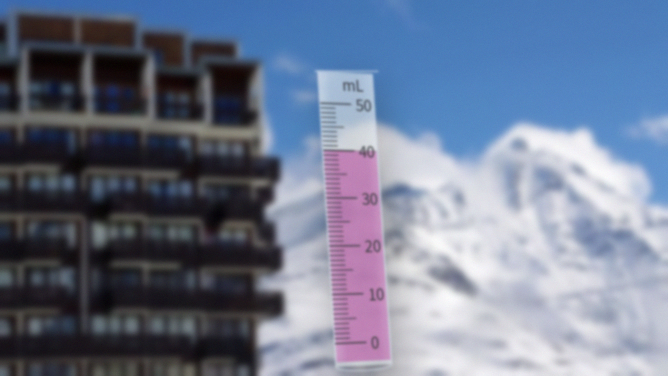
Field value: 40 mL
